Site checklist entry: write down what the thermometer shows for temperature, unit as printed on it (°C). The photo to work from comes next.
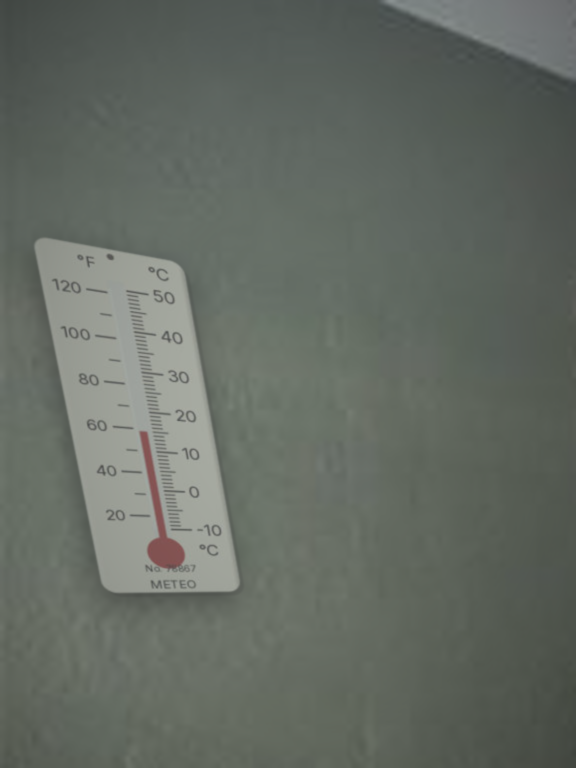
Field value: 15 °C
